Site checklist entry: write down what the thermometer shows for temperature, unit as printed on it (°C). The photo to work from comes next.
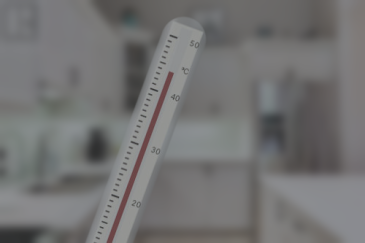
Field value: 44 °C
